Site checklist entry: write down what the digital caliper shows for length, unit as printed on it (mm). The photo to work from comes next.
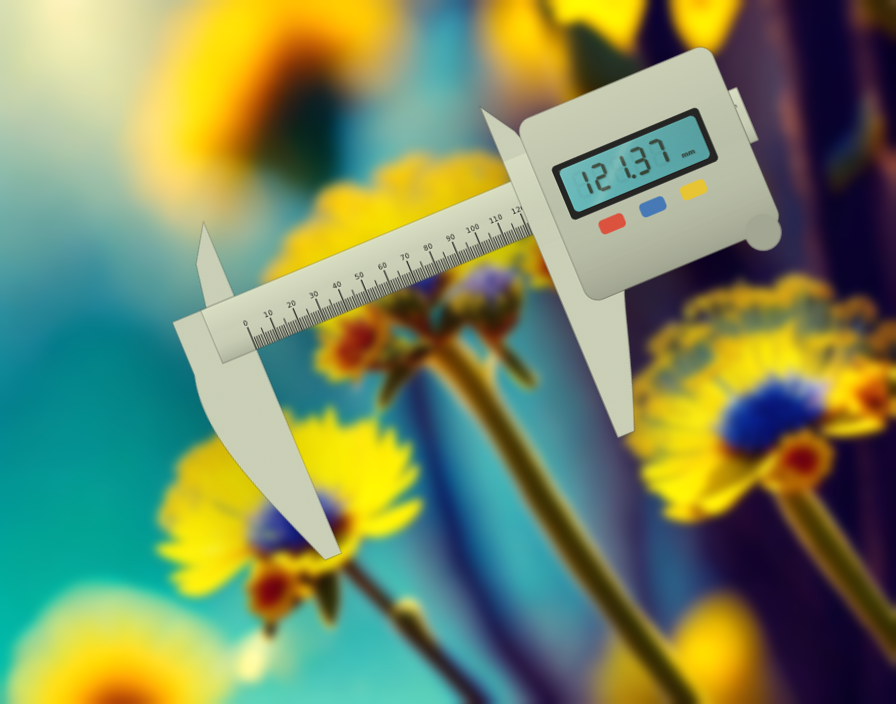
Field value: 121.37 mm
